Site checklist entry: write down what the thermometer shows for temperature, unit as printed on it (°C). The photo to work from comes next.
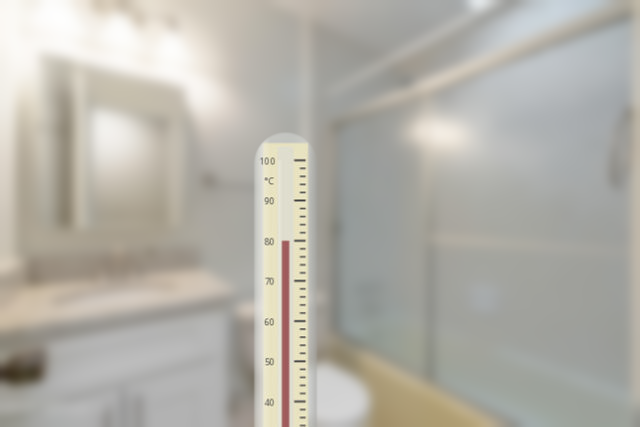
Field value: 80 °C
